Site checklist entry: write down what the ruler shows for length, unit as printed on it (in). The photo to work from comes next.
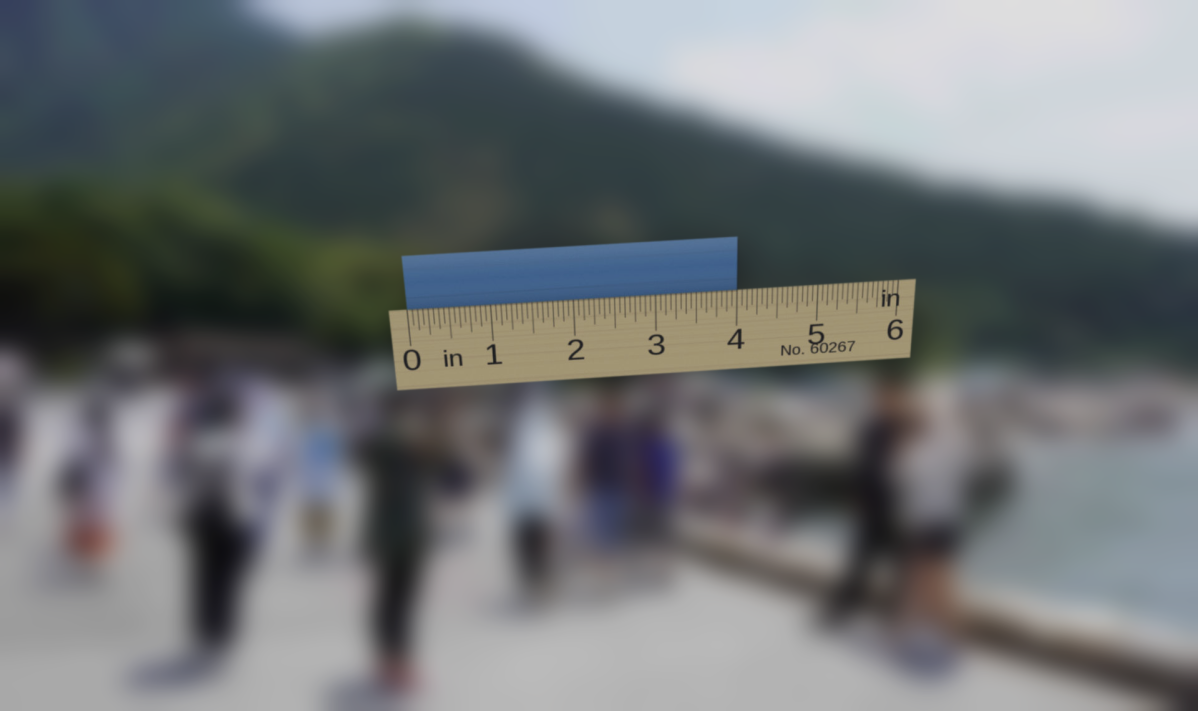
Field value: 4 in
